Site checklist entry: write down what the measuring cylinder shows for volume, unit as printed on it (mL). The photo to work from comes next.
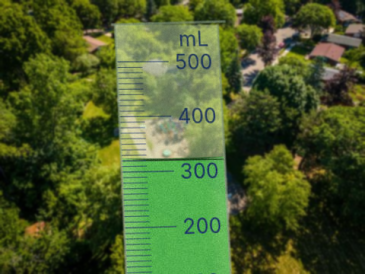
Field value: 320 mL
